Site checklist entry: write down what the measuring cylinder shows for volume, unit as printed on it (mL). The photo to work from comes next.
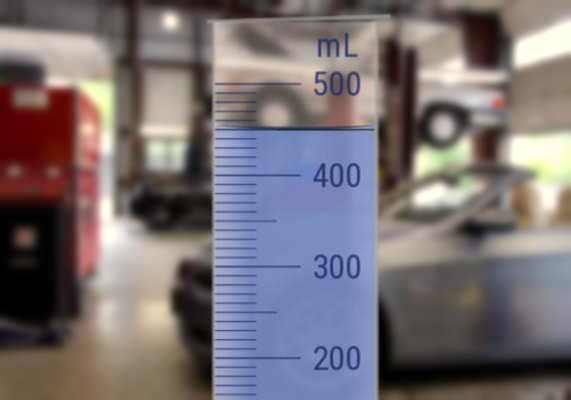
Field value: 450 mL
